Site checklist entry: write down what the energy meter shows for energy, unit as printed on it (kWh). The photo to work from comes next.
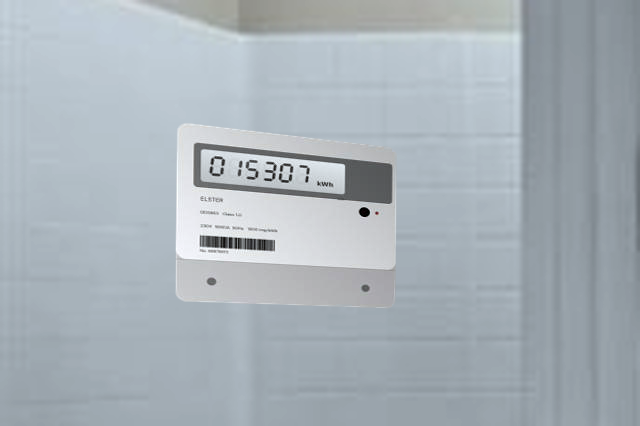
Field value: 15307 kWh
